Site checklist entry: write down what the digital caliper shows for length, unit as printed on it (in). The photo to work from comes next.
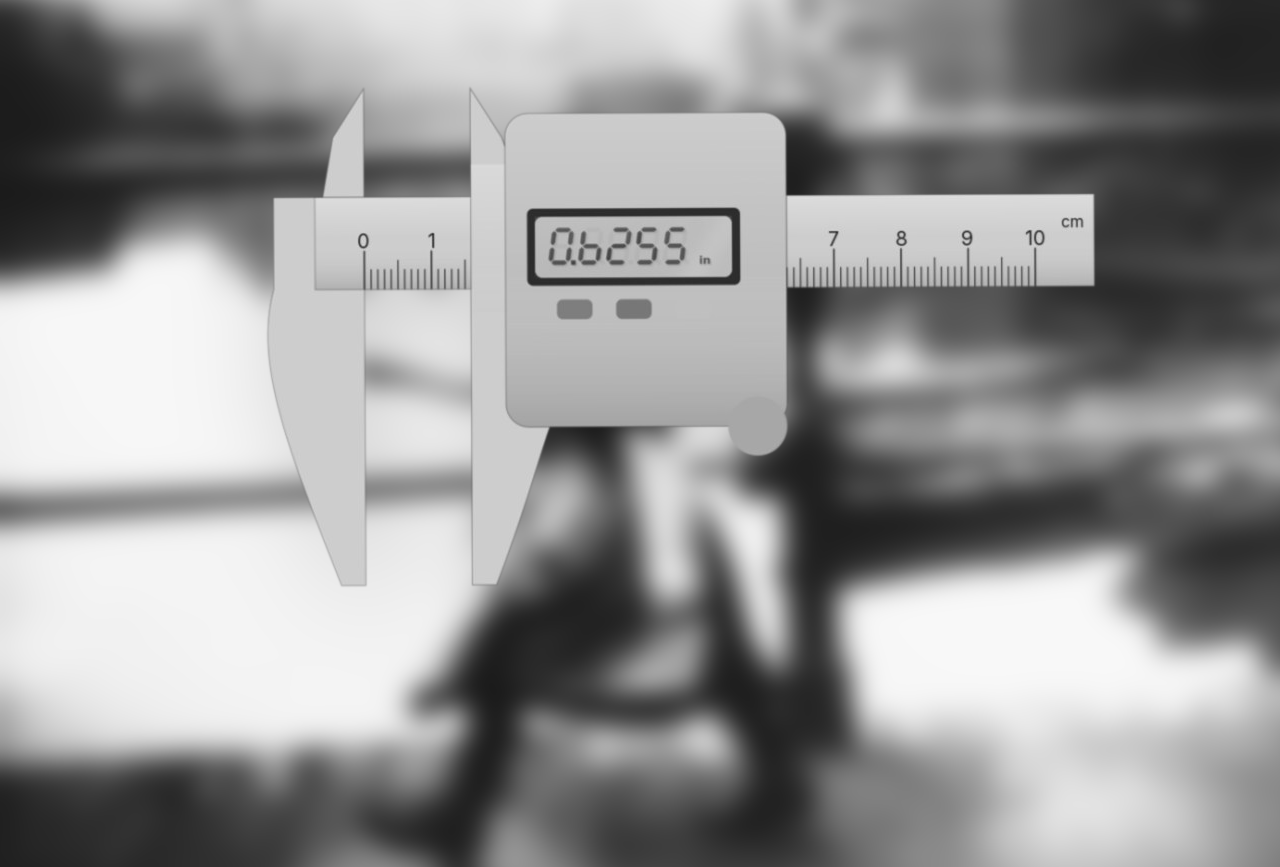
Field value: 0.6255 in
